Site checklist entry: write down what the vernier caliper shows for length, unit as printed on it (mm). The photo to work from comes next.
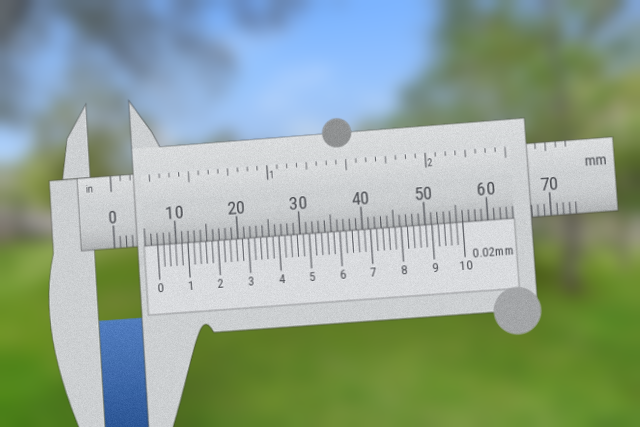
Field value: 7.0 mm
